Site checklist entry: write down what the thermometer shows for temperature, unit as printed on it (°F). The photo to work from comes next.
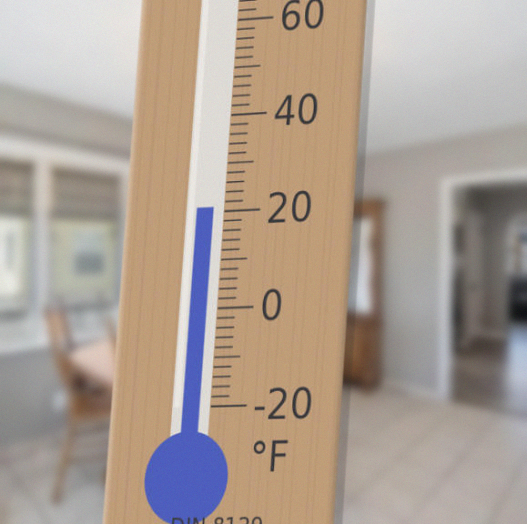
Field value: 21 °F
